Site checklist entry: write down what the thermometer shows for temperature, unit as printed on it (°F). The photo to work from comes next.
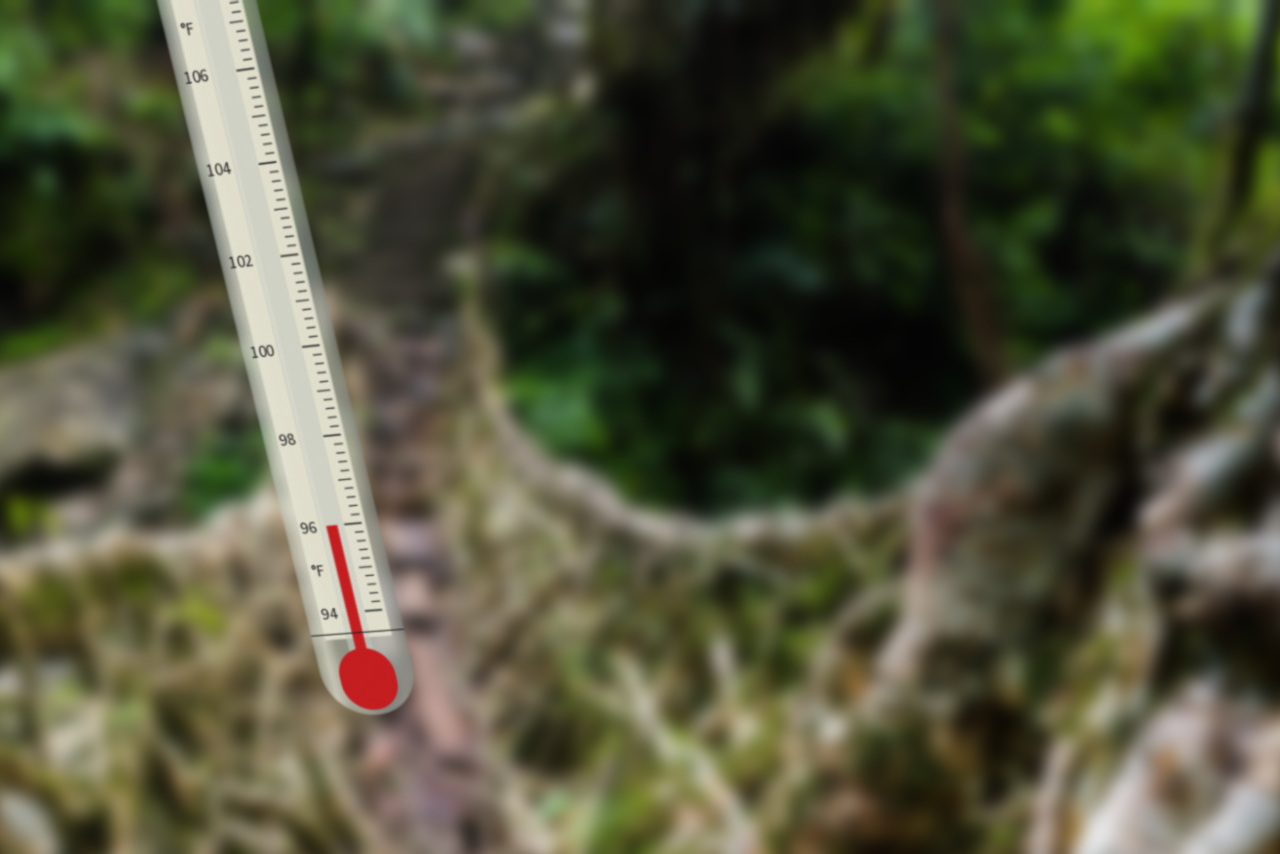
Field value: 96 °F
